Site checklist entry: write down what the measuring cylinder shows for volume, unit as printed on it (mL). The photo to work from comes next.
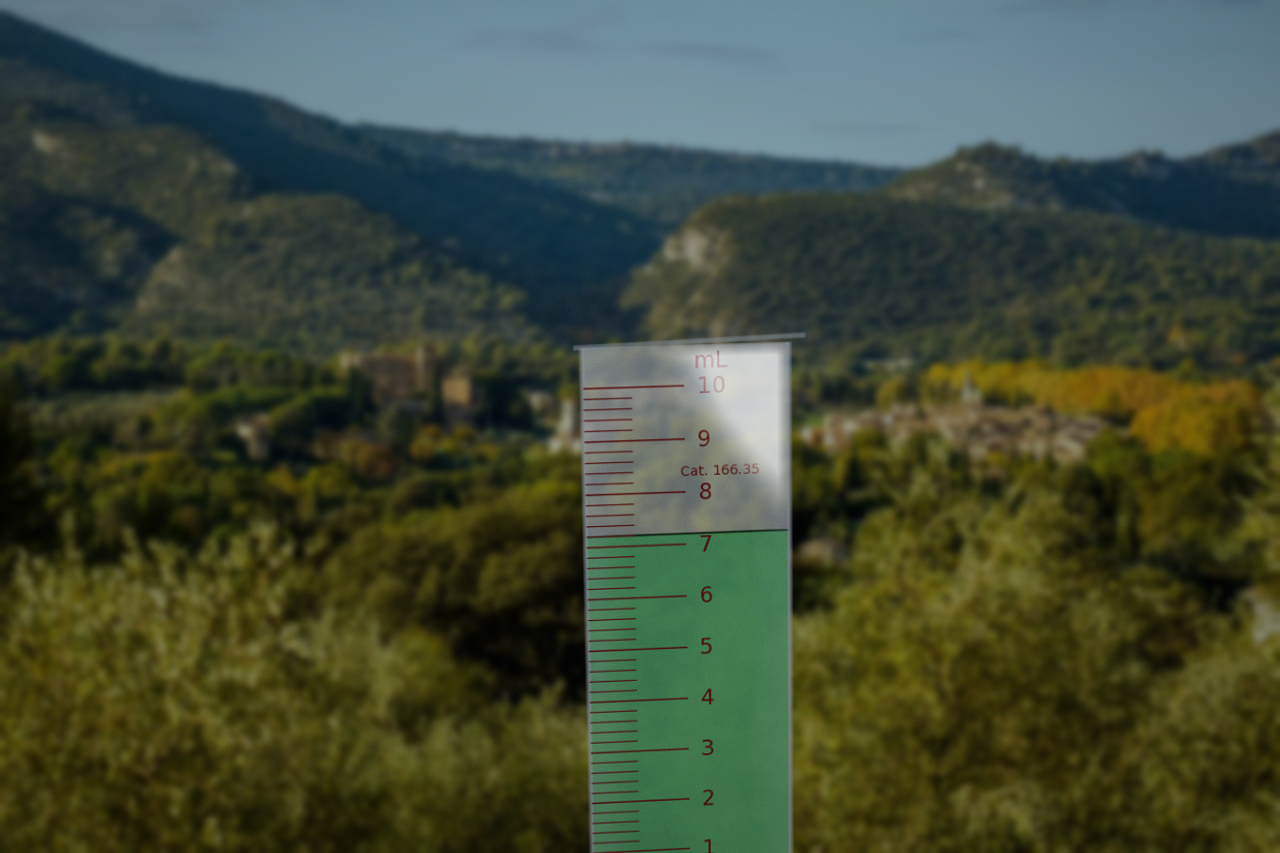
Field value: 7.2 mL
